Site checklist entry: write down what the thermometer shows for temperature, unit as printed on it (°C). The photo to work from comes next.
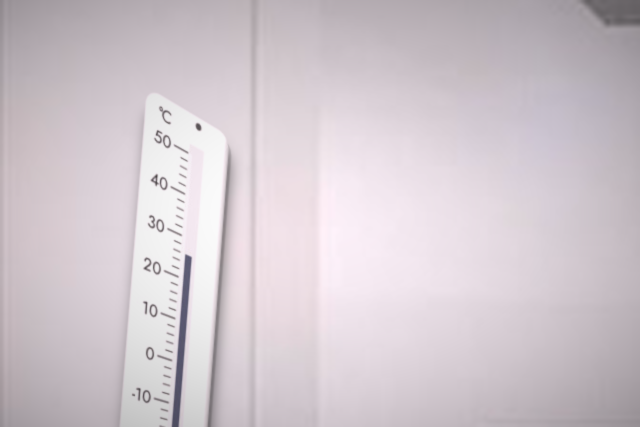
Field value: 26 °C
